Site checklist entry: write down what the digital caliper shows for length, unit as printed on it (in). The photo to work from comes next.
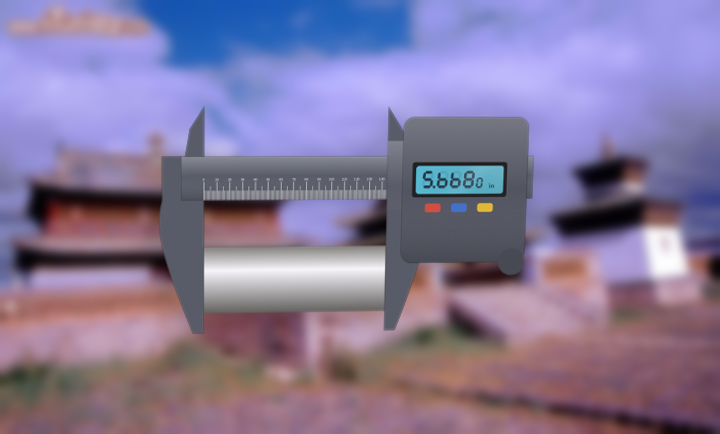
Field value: 5.6680 in
